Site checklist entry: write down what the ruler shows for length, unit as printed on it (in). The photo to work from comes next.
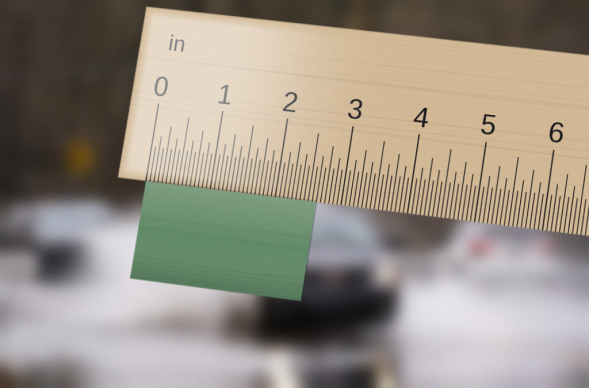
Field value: 2.625 in
